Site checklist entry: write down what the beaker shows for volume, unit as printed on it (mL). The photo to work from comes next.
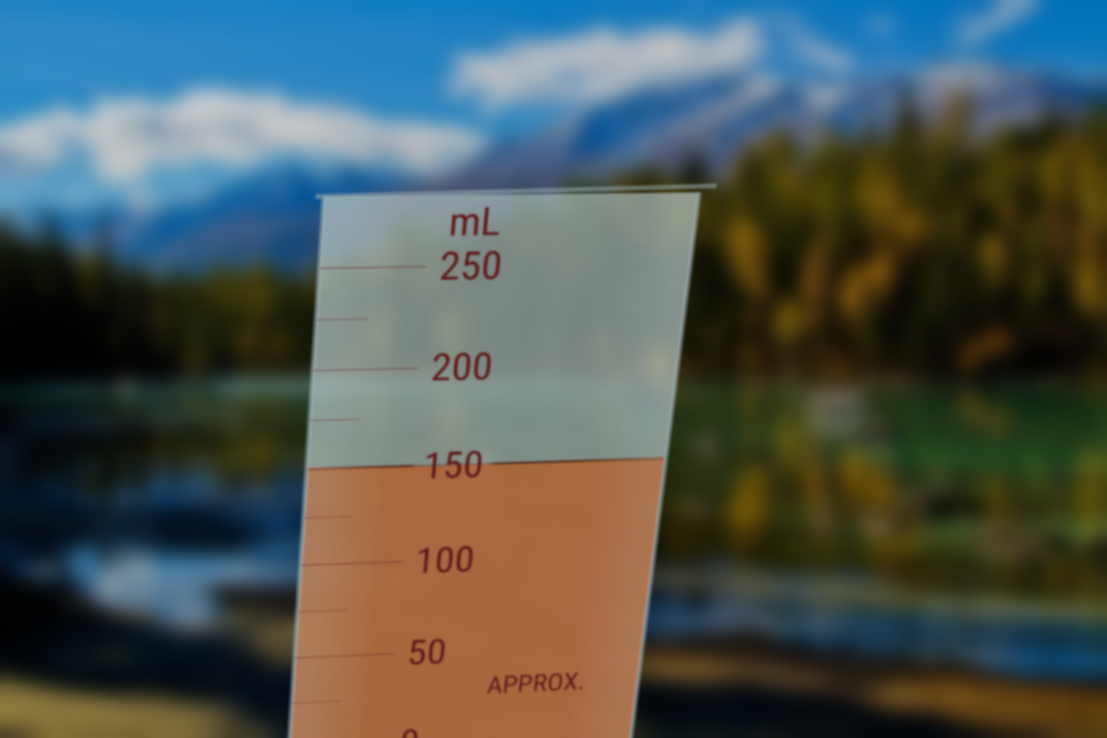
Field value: 150 mL
